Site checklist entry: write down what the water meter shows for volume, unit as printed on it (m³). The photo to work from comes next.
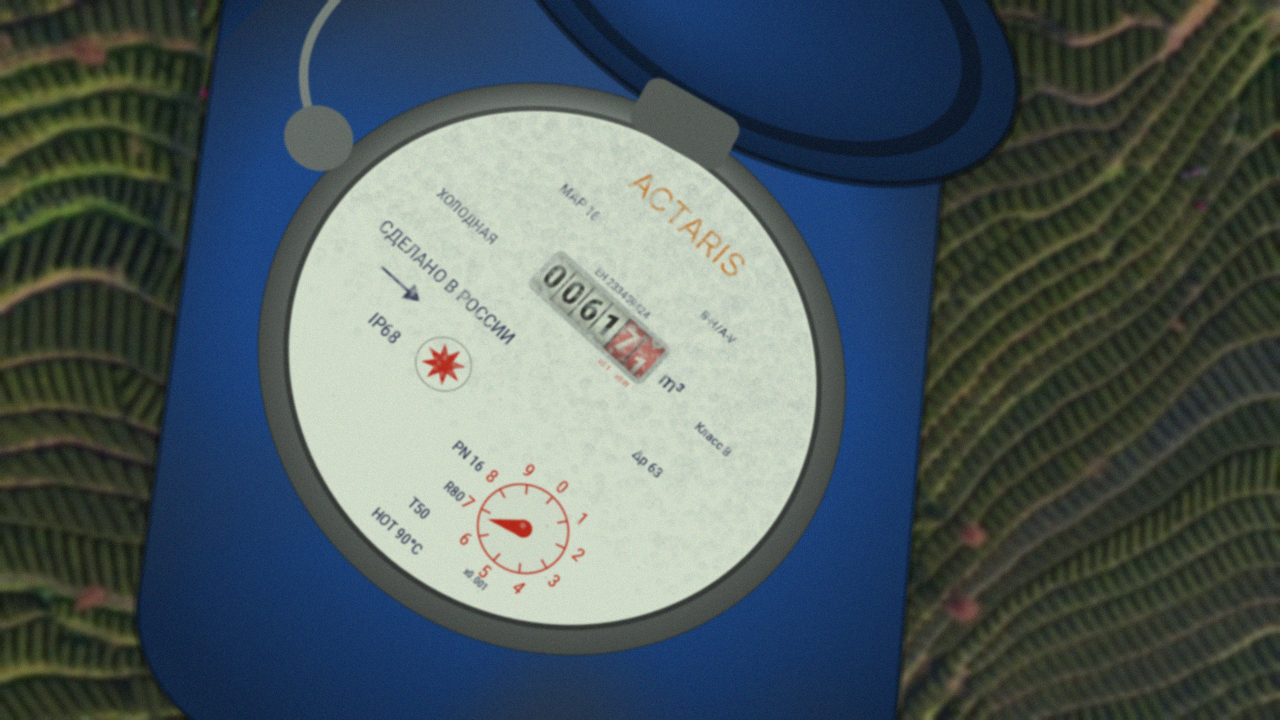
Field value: 61.706 m³
